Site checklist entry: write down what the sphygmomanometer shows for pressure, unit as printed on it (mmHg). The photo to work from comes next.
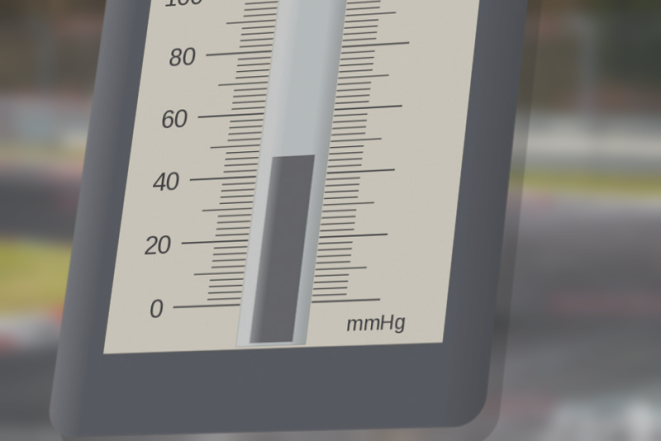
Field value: 46 mmHg
